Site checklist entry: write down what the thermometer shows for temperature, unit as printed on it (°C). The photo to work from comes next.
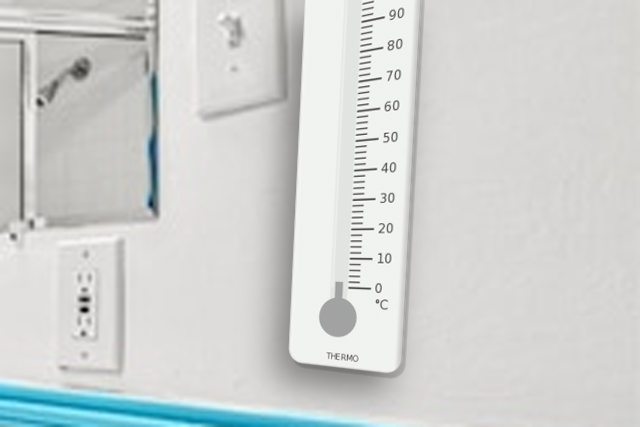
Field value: 2 °C
